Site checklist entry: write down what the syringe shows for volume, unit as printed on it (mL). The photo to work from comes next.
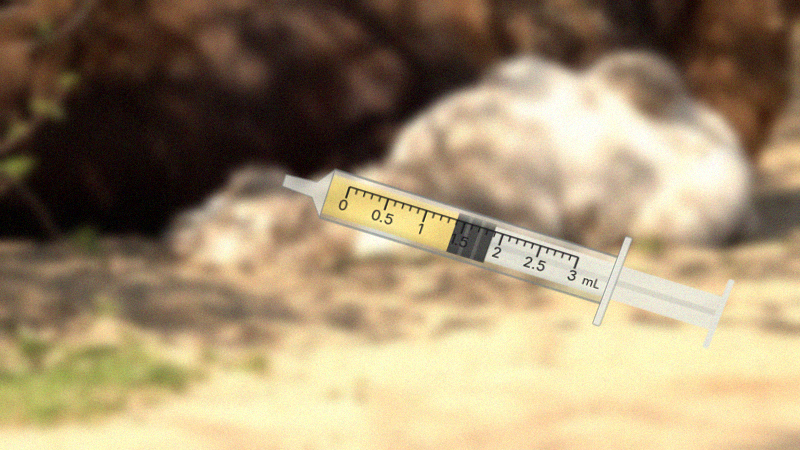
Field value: 1.4 mL
